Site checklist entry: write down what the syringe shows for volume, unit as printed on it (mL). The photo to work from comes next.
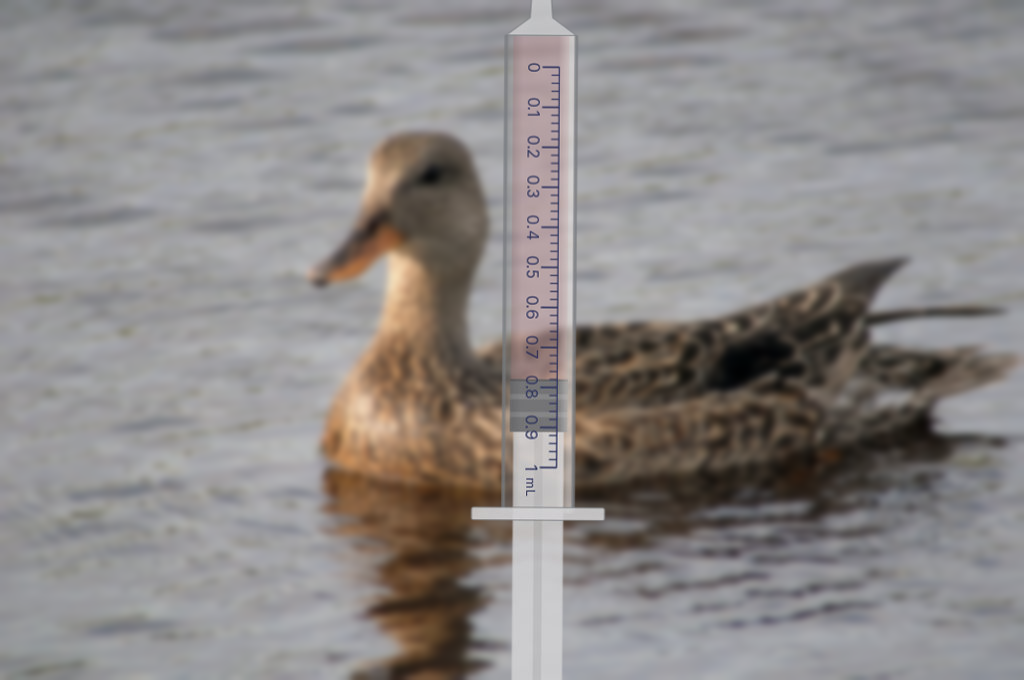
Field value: 0.78 mL
